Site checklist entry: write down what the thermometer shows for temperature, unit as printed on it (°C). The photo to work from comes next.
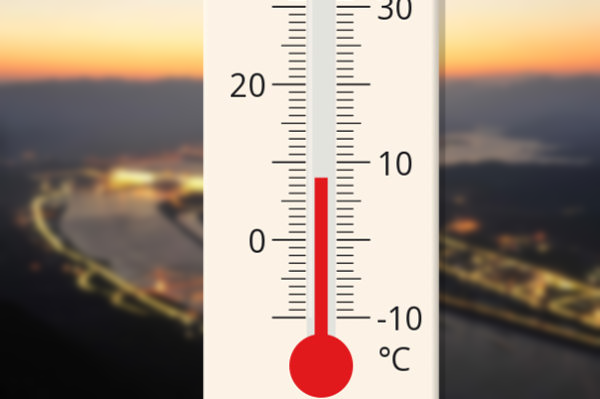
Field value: 8 °C
